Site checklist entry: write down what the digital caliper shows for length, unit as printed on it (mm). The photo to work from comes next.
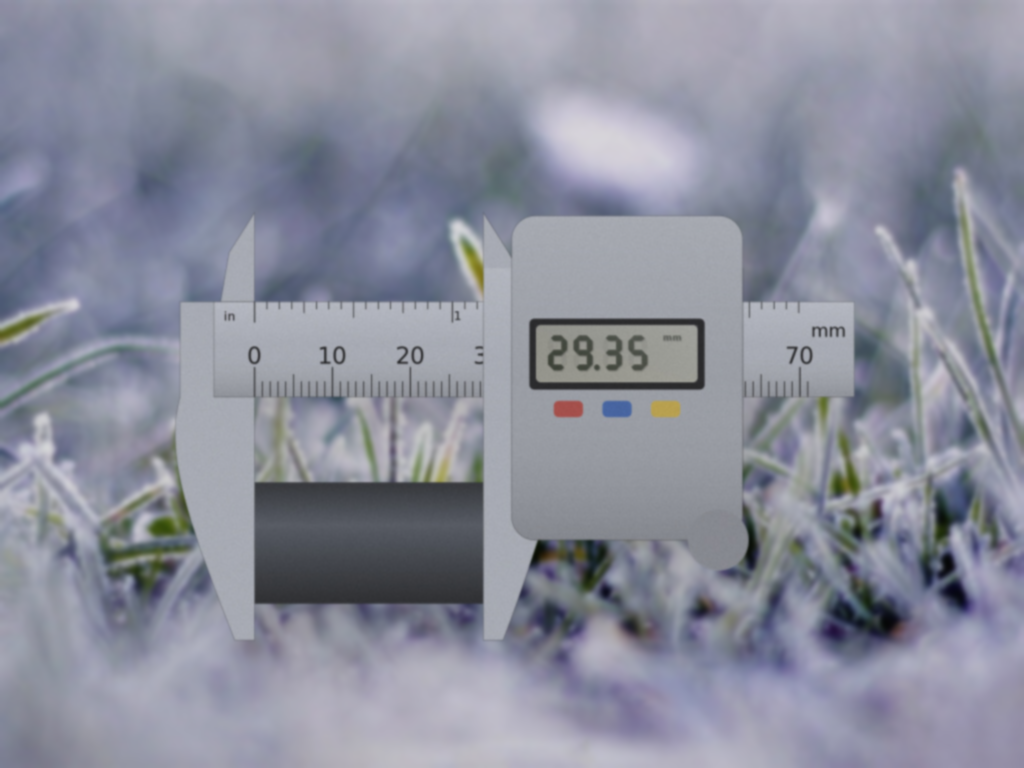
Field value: 29.35 mm
